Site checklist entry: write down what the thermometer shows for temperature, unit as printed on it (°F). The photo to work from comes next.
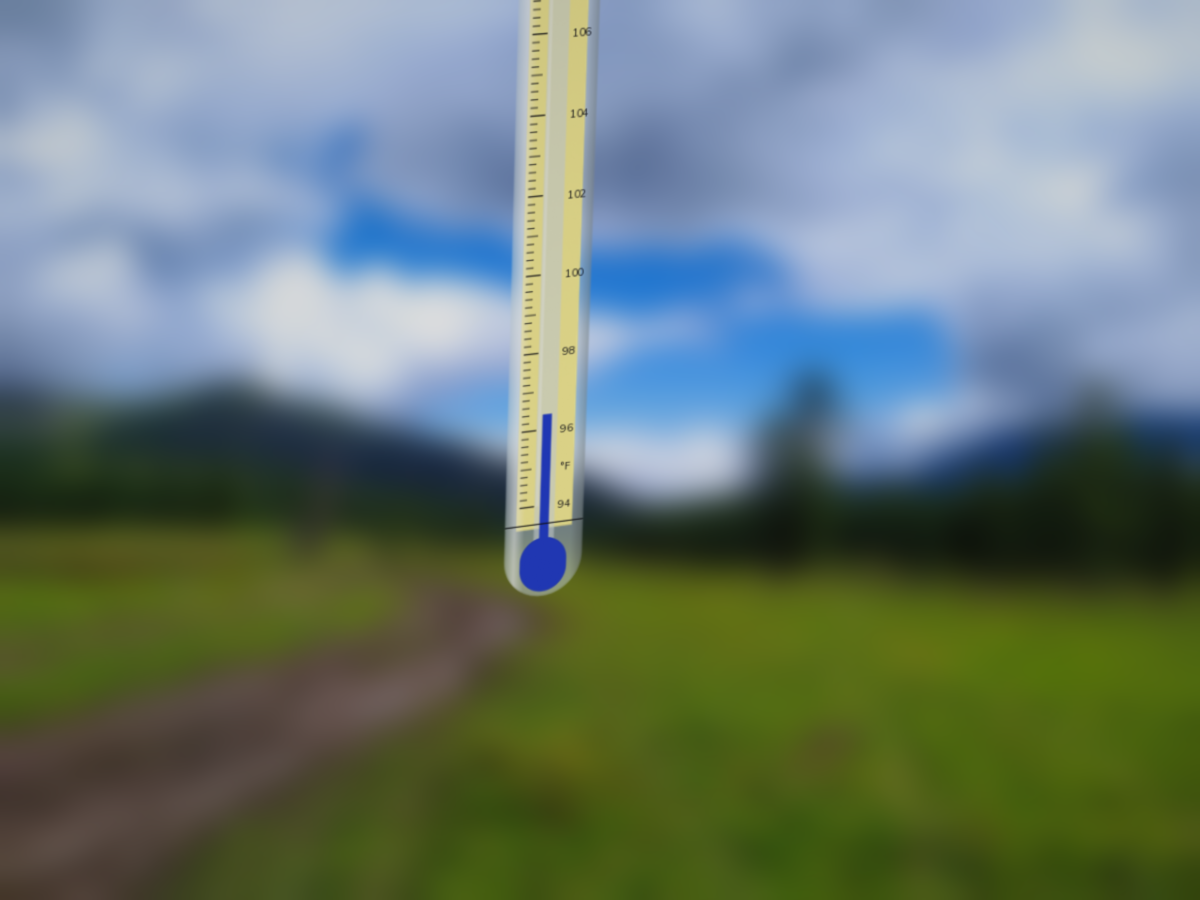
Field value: 96.4 °F
